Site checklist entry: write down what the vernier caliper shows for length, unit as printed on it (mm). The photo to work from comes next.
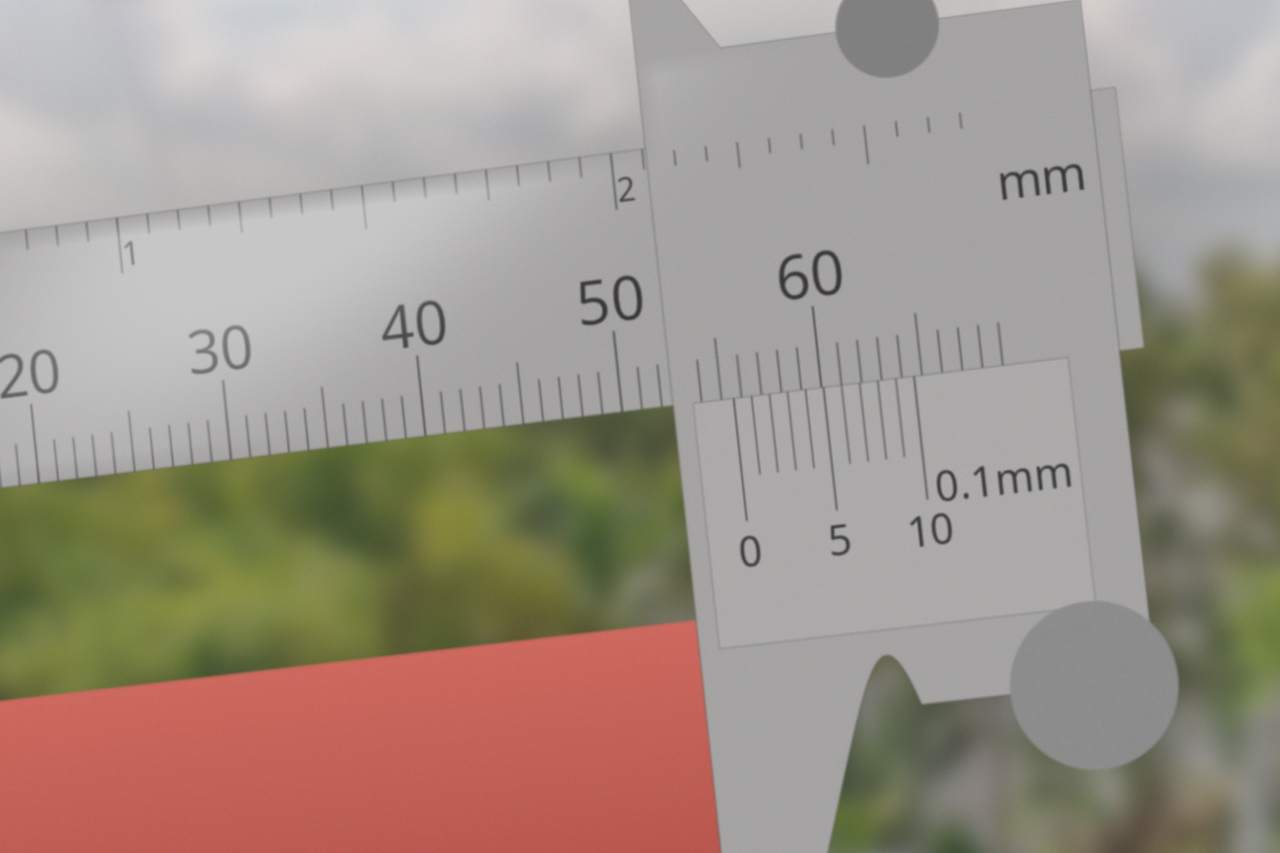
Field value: 55.6 mm
